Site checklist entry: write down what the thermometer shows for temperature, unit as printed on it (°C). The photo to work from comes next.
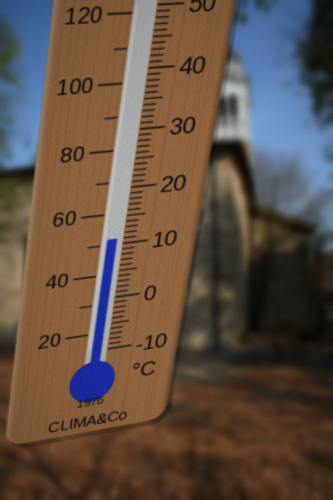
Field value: 11 °C
